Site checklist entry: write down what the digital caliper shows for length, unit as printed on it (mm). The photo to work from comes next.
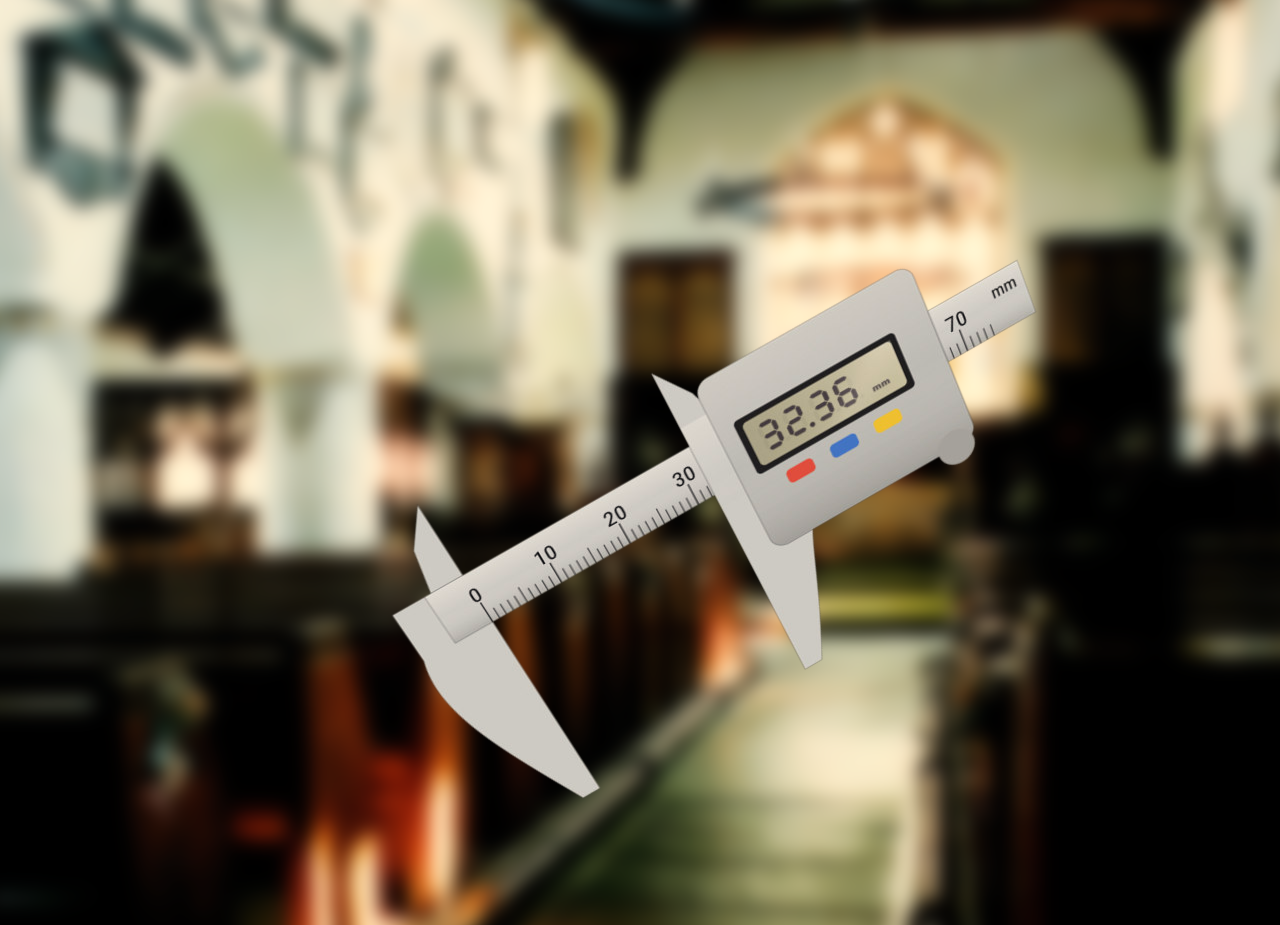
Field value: 32.36 mm
